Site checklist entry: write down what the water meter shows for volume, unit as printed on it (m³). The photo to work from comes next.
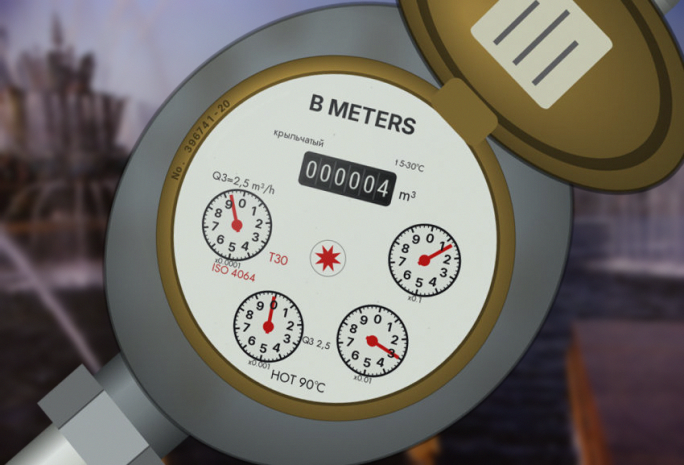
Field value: 4.1299 m³
